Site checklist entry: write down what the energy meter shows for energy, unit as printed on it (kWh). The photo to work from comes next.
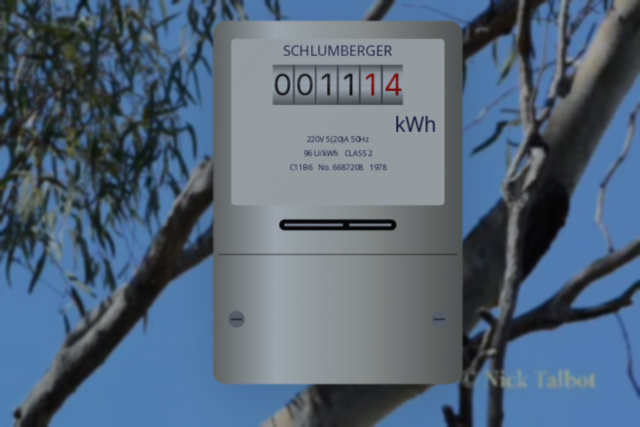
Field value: 11.14 kWh
